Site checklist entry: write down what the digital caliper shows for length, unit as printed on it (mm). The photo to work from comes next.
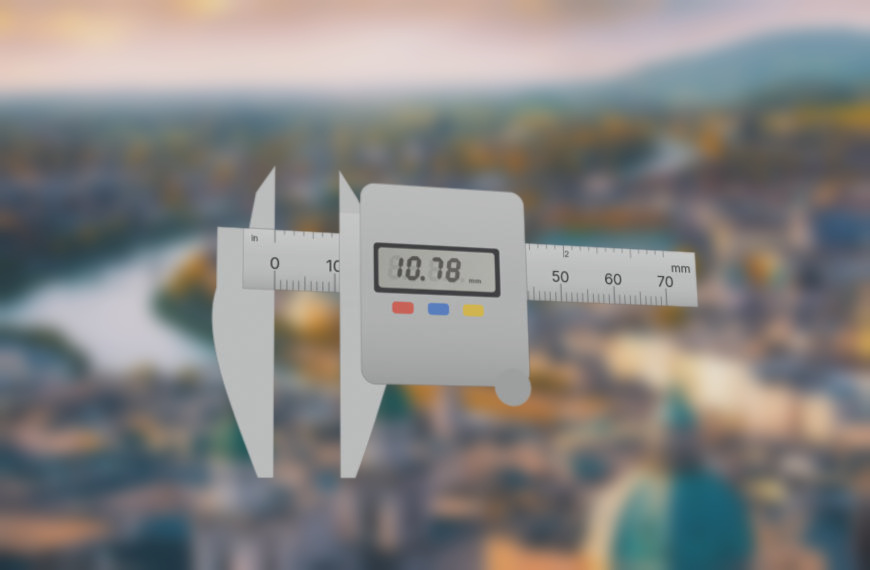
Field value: 10.78 mm
